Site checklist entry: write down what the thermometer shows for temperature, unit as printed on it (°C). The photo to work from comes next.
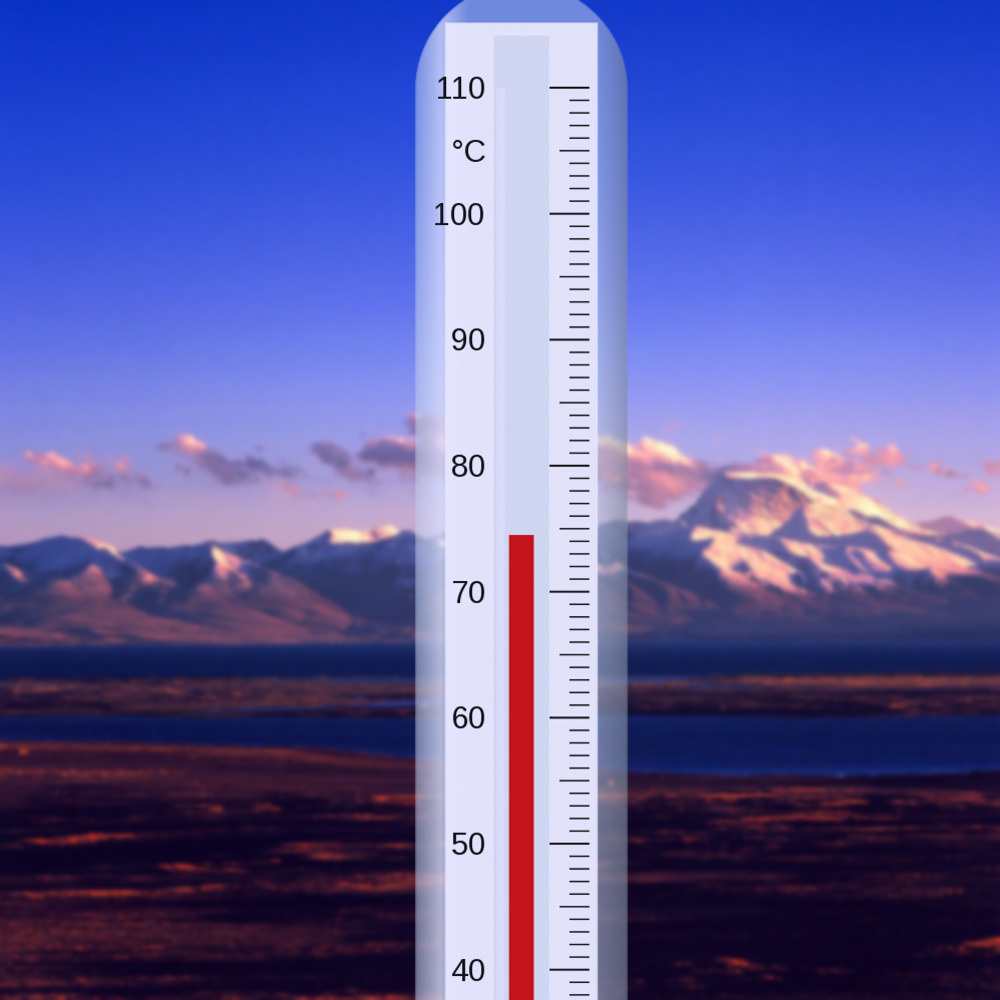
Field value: 74.5 °C
